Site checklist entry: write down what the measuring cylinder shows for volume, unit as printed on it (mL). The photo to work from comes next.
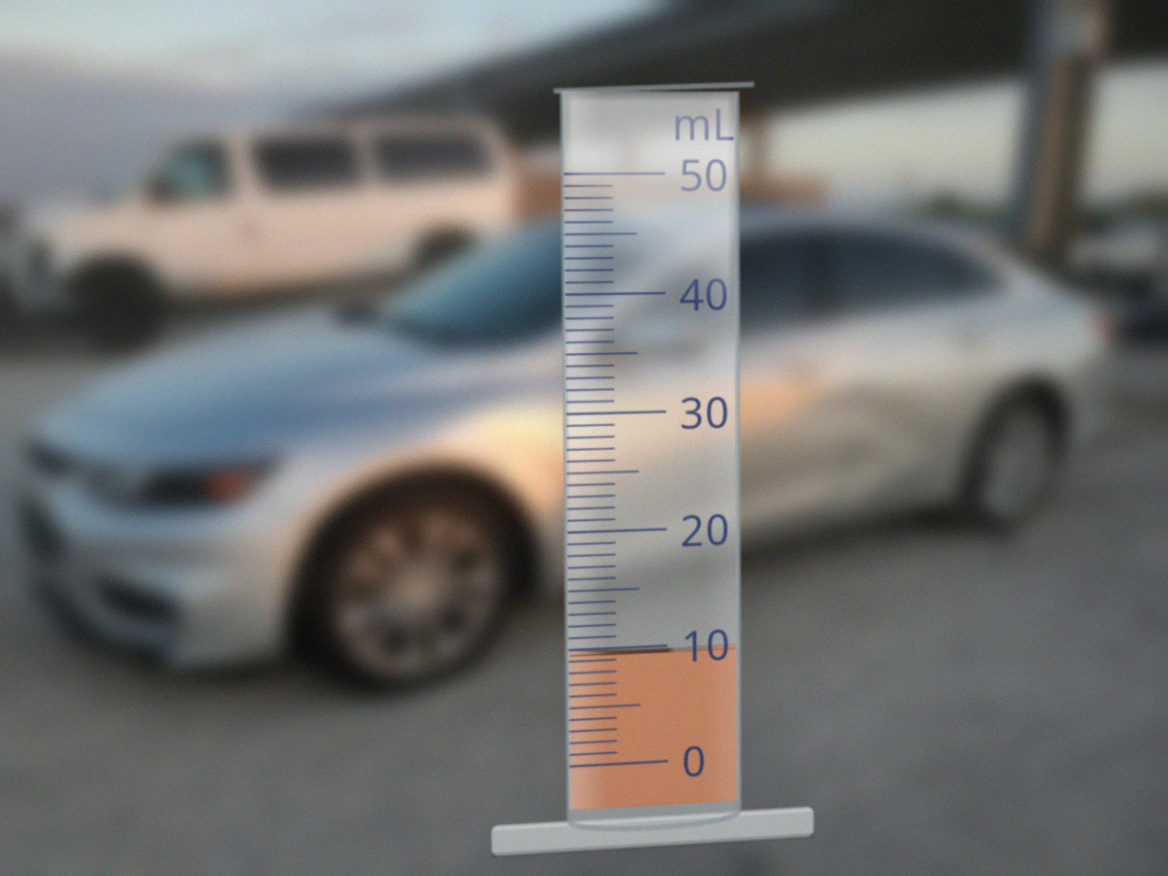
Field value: 9.5 mL
